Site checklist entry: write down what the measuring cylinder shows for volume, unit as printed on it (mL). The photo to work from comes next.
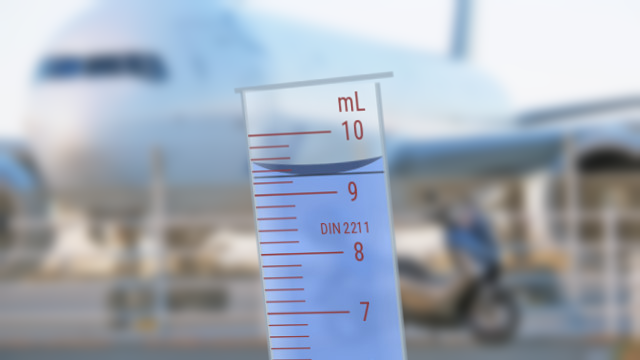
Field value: 9.3 mL
